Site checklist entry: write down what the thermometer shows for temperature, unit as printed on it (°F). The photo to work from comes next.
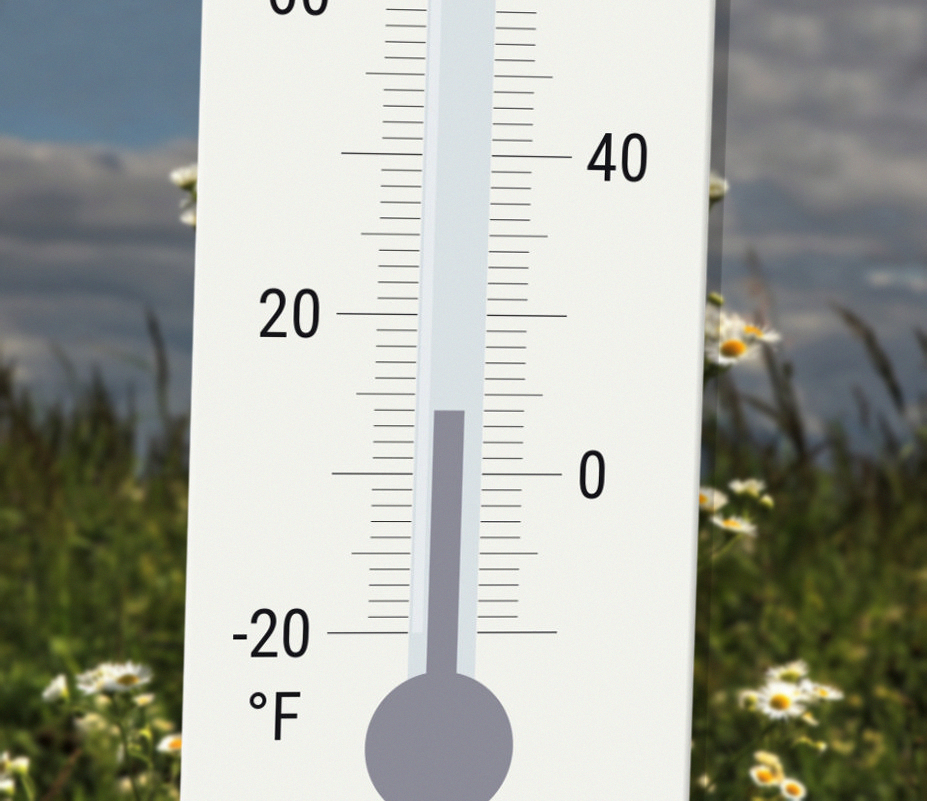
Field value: 8 °F
